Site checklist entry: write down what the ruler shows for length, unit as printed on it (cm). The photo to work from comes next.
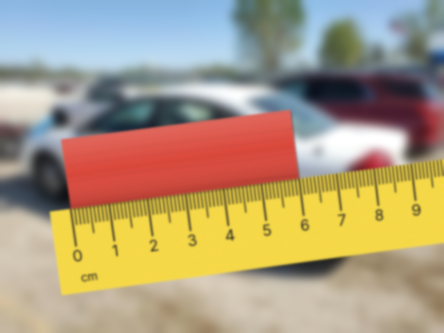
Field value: 6 cm
